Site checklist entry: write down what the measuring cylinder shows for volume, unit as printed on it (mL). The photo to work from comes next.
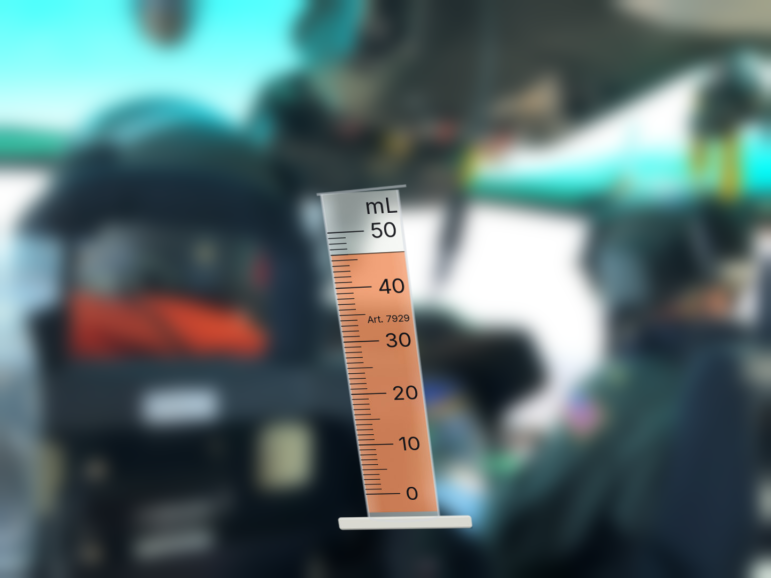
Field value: 46 mL
